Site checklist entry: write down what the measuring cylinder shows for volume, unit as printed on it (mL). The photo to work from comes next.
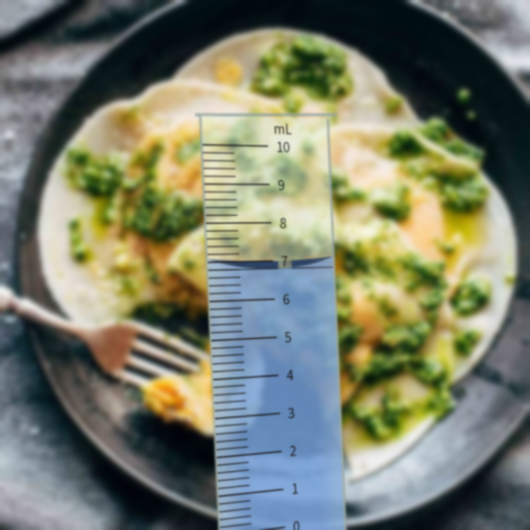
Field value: 6.8 mL
